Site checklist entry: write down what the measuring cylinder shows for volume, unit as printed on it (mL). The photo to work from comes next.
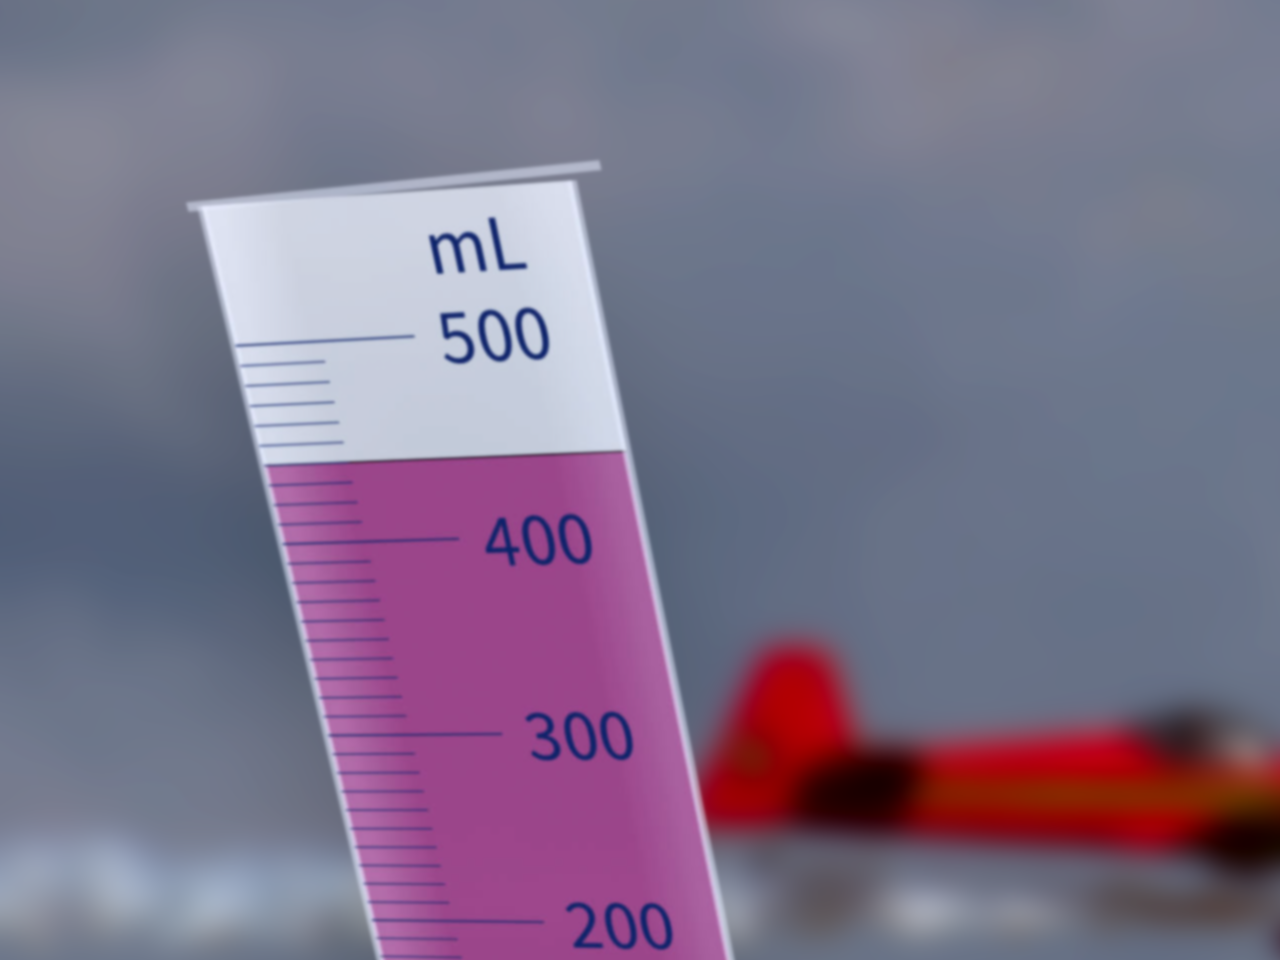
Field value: 440 mL
